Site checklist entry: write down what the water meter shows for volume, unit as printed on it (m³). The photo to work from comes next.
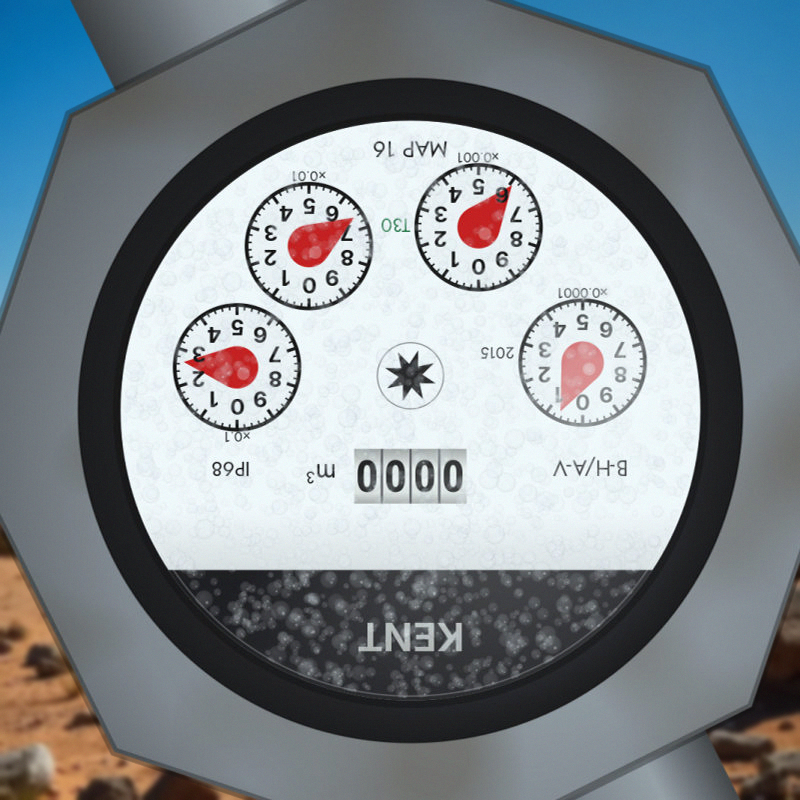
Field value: 0.2660 m³
